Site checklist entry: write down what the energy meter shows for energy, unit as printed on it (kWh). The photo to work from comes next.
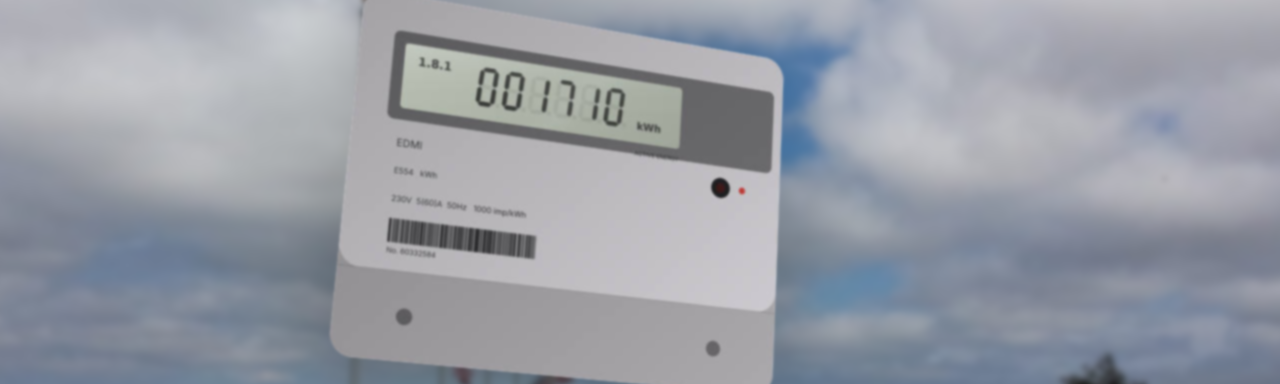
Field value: 1710 kWh
